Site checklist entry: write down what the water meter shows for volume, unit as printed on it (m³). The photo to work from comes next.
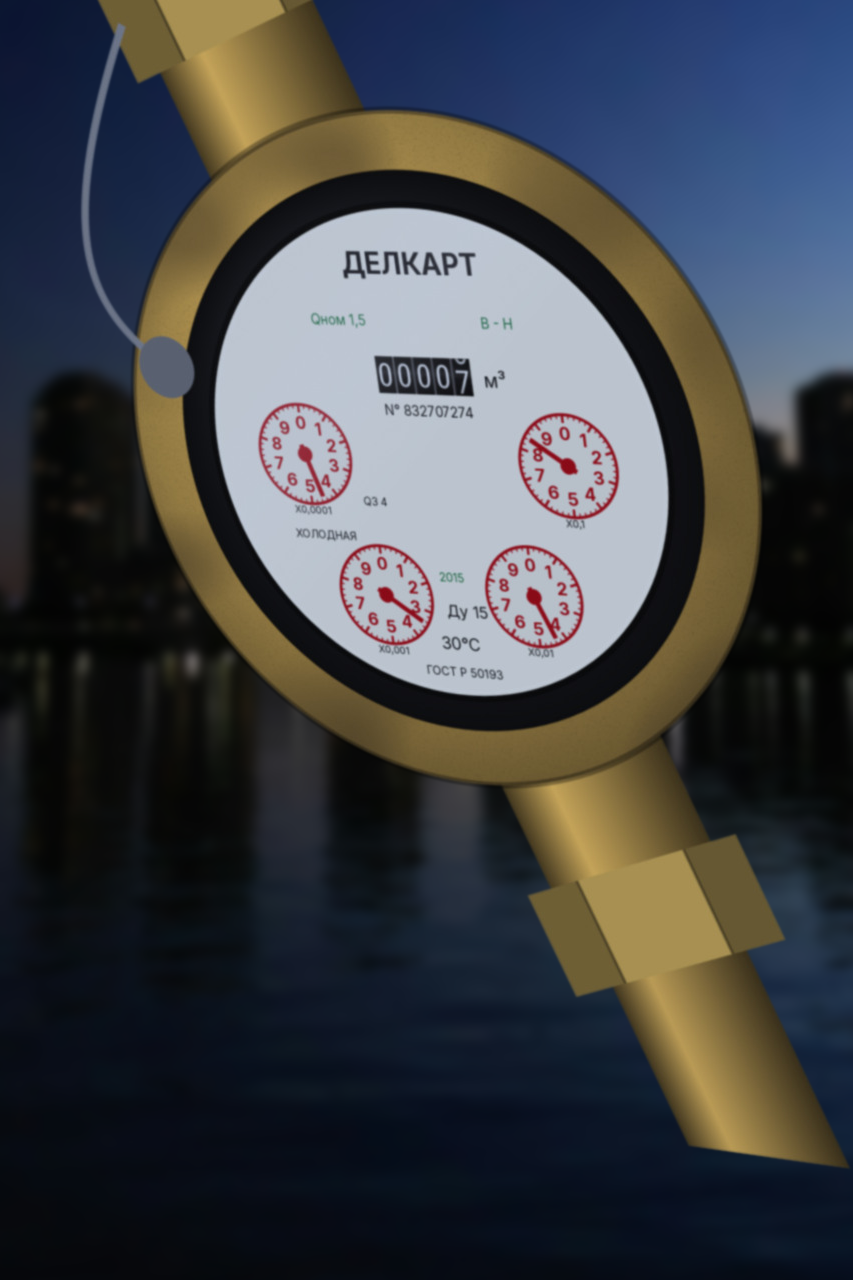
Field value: 6.8434 m³
